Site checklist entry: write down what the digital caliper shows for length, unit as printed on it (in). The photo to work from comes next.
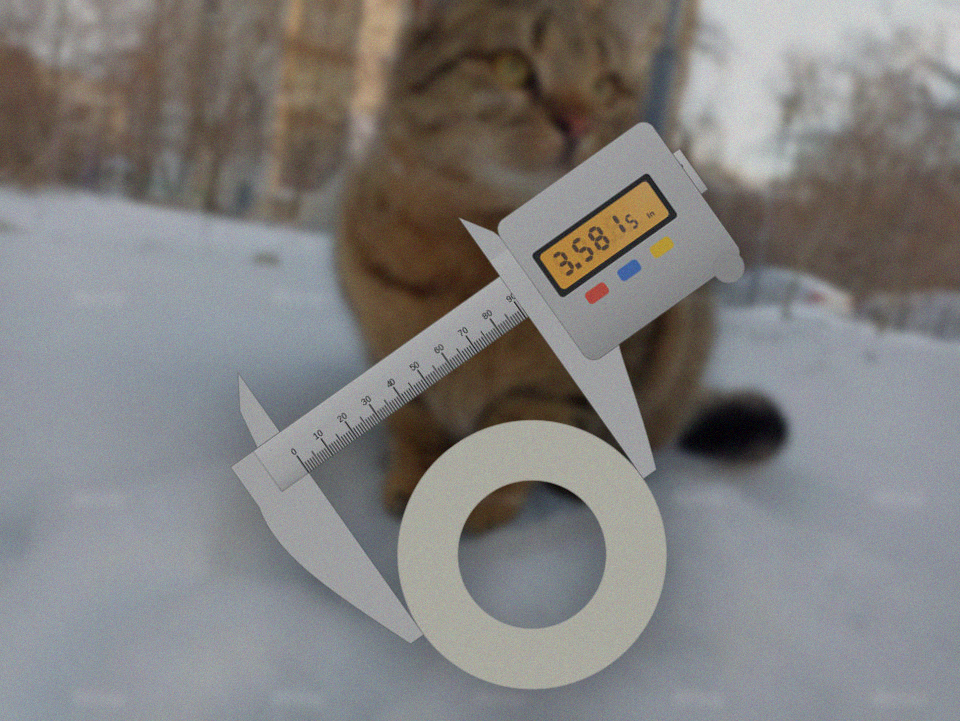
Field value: 3.5815 in
